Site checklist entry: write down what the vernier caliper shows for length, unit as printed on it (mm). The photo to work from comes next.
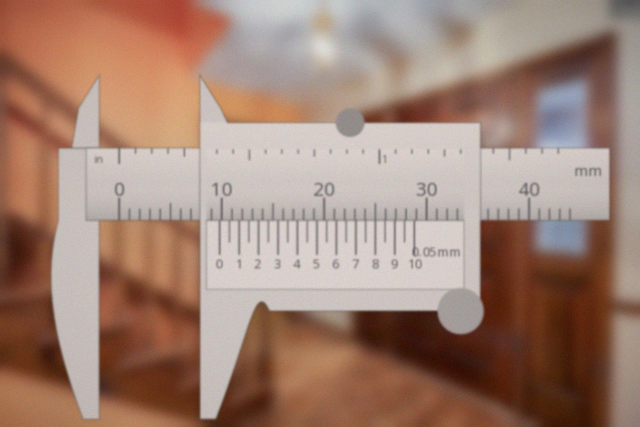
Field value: 9.8 mm
